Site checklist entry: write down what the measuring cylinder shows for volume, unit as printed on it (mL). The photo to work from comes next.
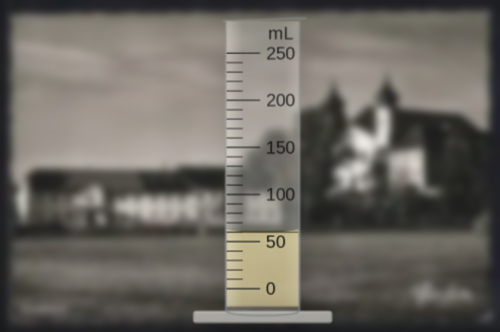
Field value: 60 mL
